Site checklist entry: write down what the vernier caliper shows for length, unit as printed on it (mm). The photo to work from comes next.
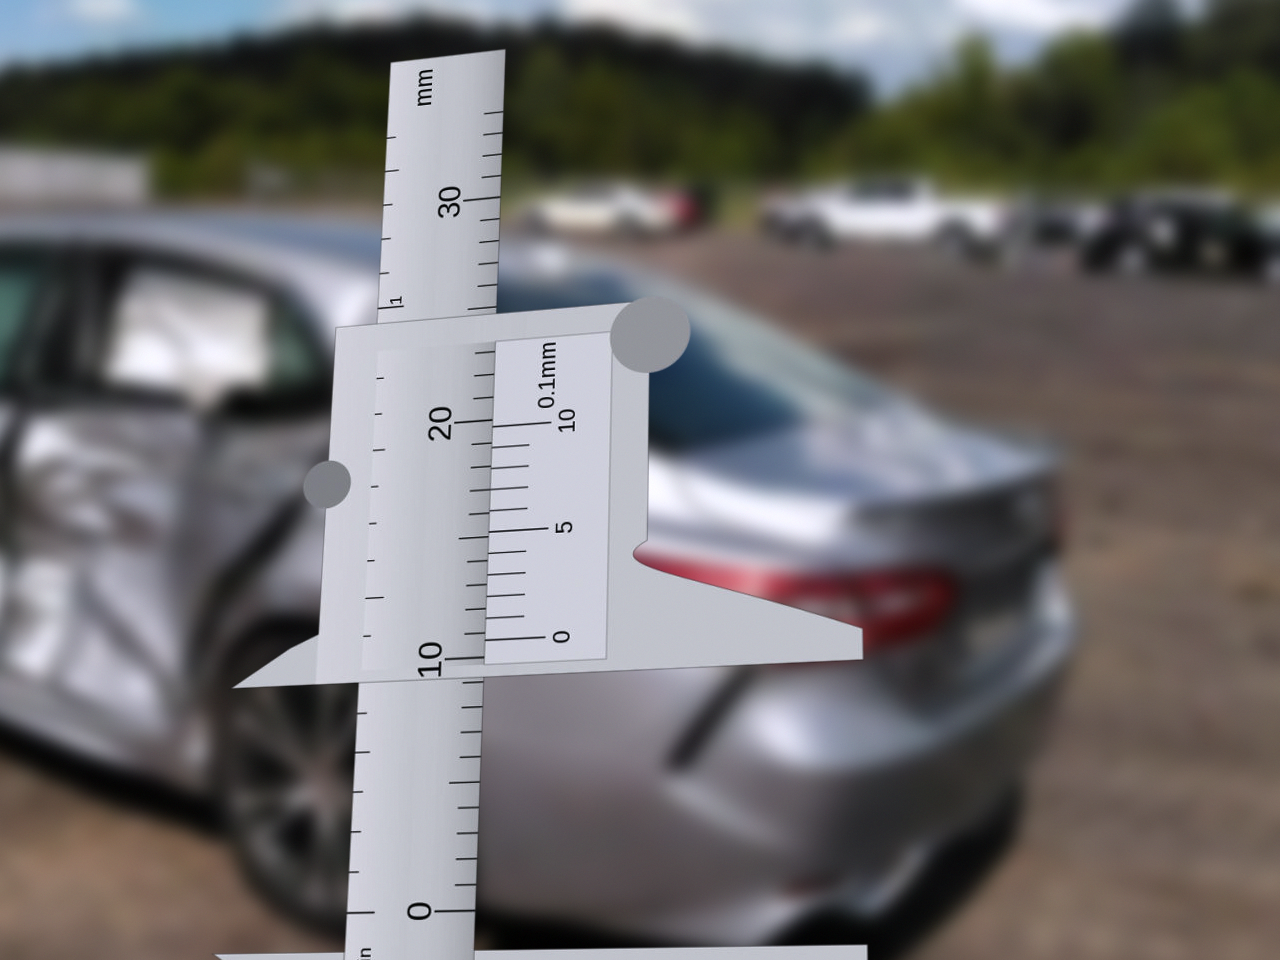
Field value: 10.7 mm
